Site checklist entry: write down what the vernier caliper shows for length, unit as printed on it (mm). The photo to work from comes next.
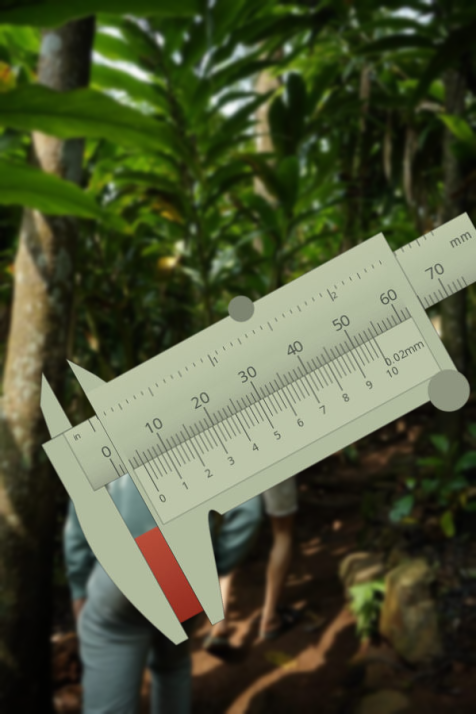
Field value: 5.0 mm
